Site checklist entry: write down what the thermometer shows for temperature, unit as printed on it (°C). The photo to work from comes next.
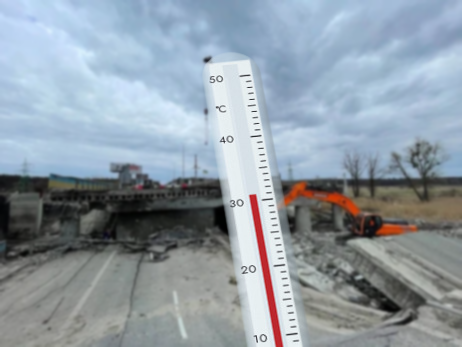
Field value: 31 °C
